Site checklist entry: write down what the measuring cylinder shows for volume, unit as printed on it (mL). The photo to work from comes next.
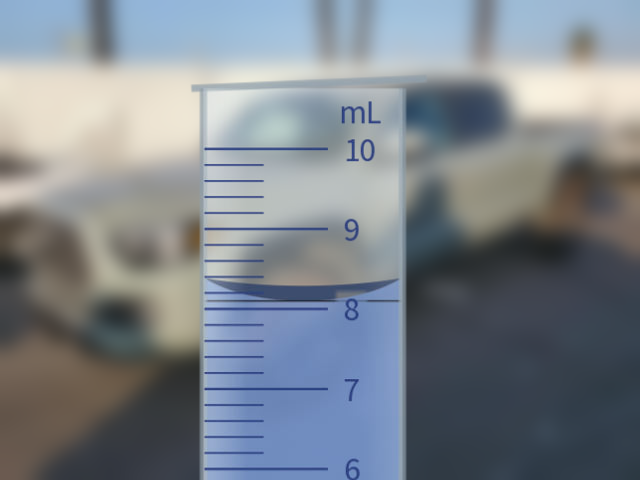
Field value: 8.1 mL
